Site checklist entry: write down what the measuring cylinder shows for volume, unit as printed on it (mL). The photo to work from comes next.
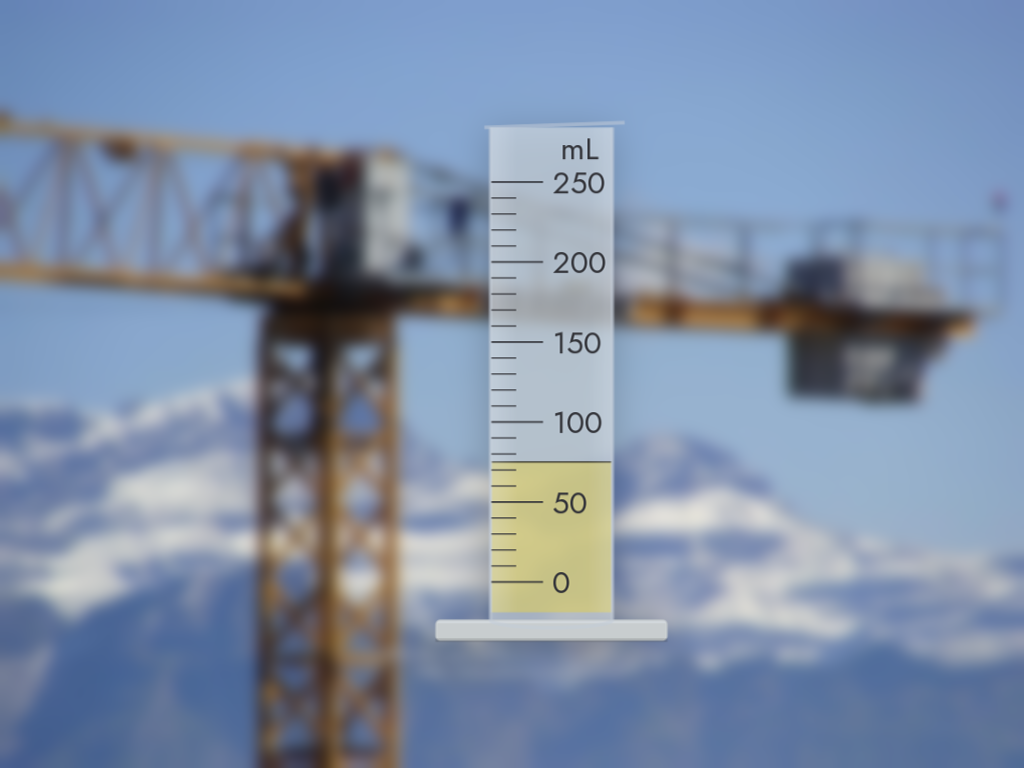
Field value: 75 mL
